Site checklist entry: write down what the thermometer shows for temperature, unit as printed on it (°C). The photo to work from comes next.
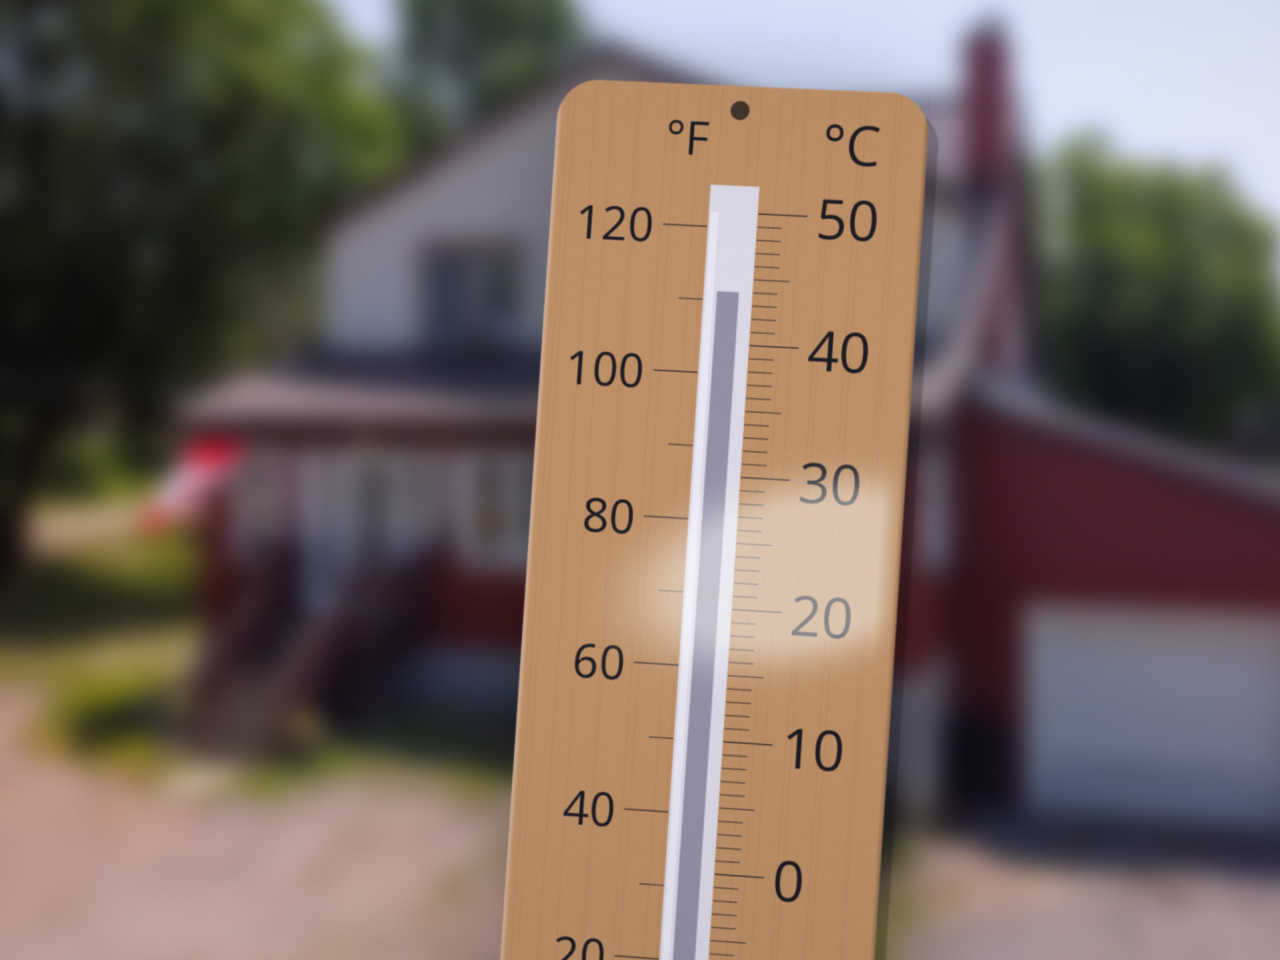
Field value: 44 °C
